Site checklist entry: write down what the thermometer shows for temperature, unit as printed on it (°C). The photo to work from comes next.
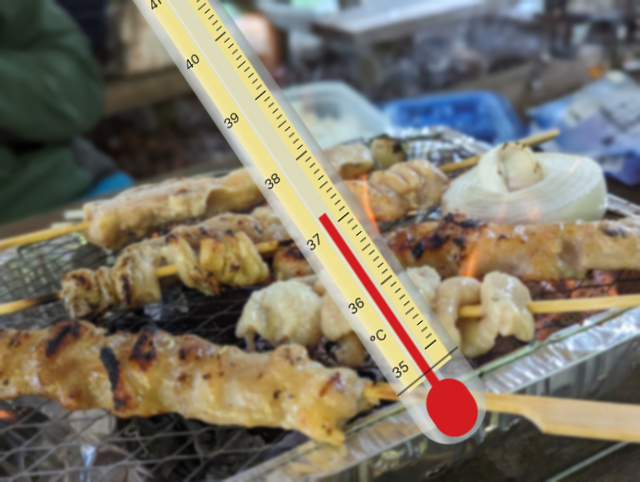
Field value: 37.2 °C
